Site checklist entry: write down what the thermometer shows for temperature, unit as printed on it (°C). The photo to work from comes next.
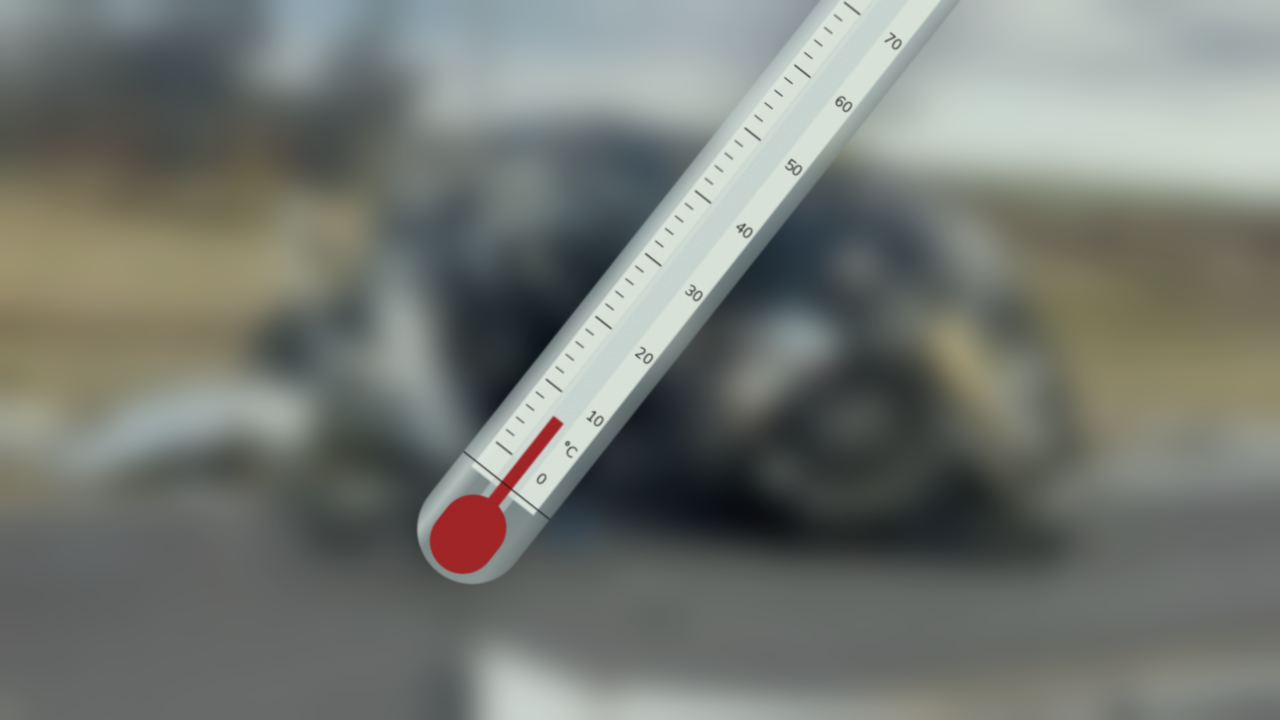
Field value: 7 °C
